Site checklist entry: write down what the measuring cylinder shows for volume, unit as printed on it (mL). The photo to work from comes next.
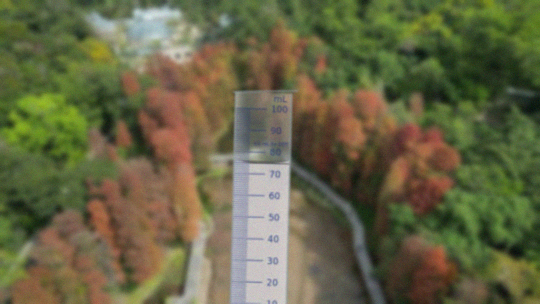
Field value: 75 mL
